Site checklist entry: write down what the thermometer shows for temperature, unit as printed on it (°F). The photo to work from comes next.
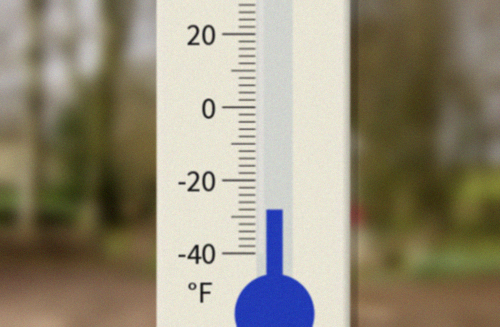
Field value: -28 °F
